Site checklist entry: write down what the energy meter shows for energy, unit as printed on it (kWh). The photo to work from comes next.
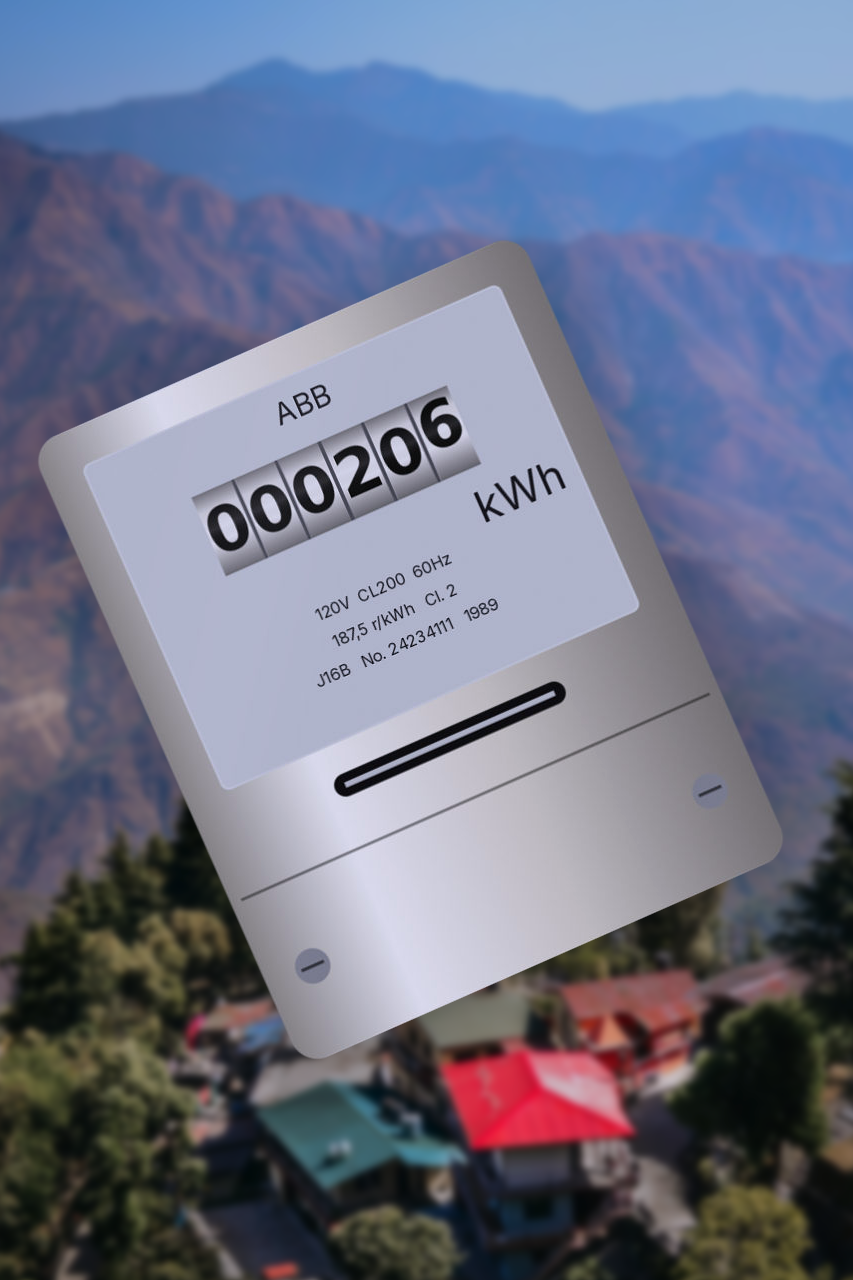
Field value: 206 kWh
